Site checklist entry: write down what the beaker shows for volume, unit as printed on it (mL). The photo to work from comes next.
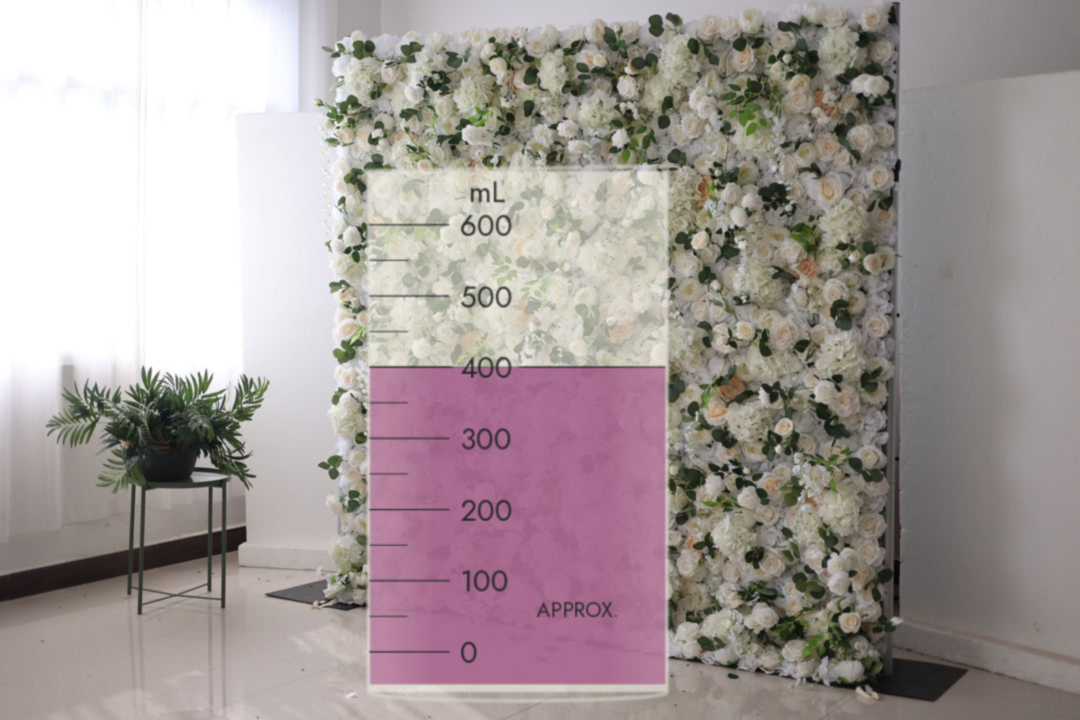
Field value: 400 mL
